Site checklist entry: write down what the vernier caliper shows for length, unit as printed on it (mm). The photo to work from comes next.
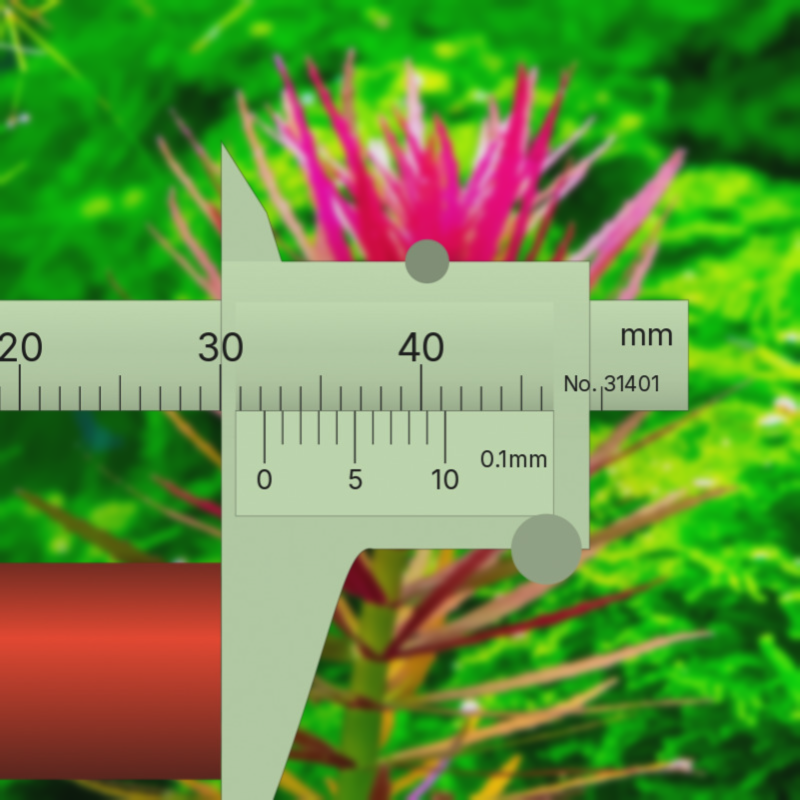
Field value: 32.2 mm
